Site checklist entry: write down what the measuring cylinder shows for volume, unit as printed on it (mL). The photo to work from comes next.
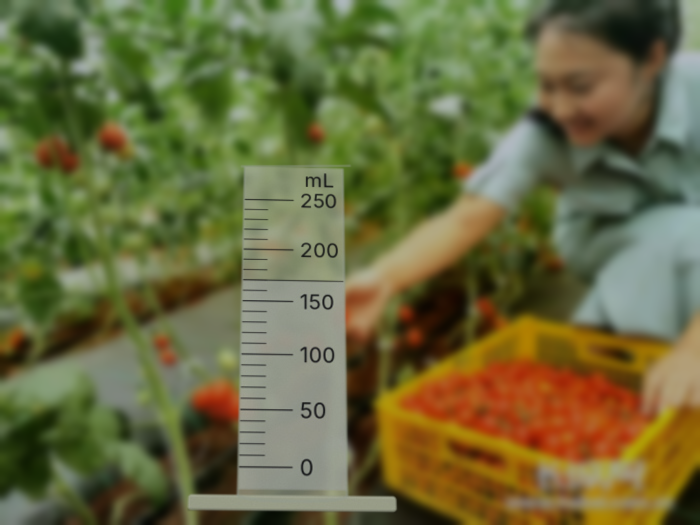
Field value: 170 mL
